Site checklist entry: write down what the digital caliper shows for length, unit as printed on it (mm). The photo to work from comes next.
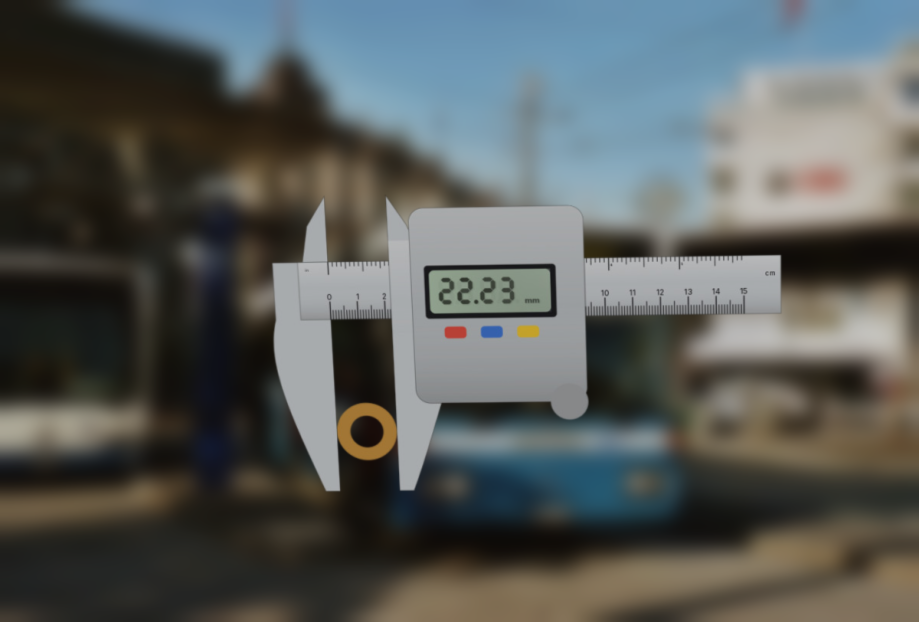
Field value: 22.23 mm
